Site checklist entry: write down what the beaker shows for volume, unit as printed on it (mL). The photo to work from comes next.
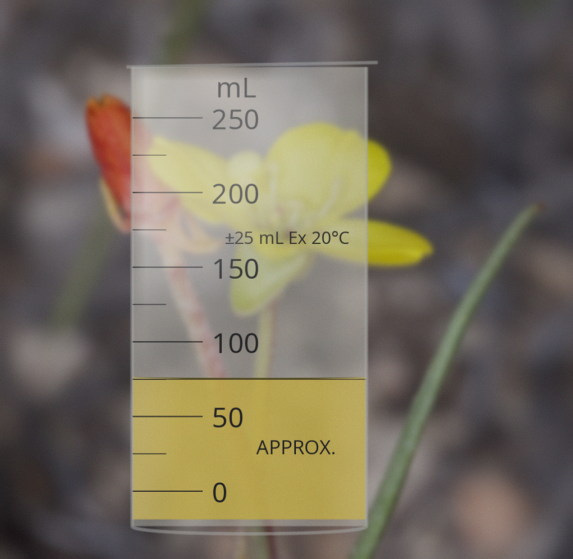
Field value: 75 mL
